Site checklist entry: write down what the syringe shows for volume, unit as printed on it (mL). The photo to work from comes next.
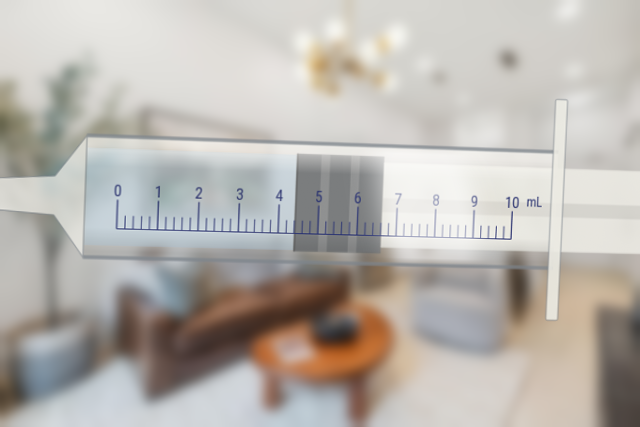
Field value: 4.4 mL
